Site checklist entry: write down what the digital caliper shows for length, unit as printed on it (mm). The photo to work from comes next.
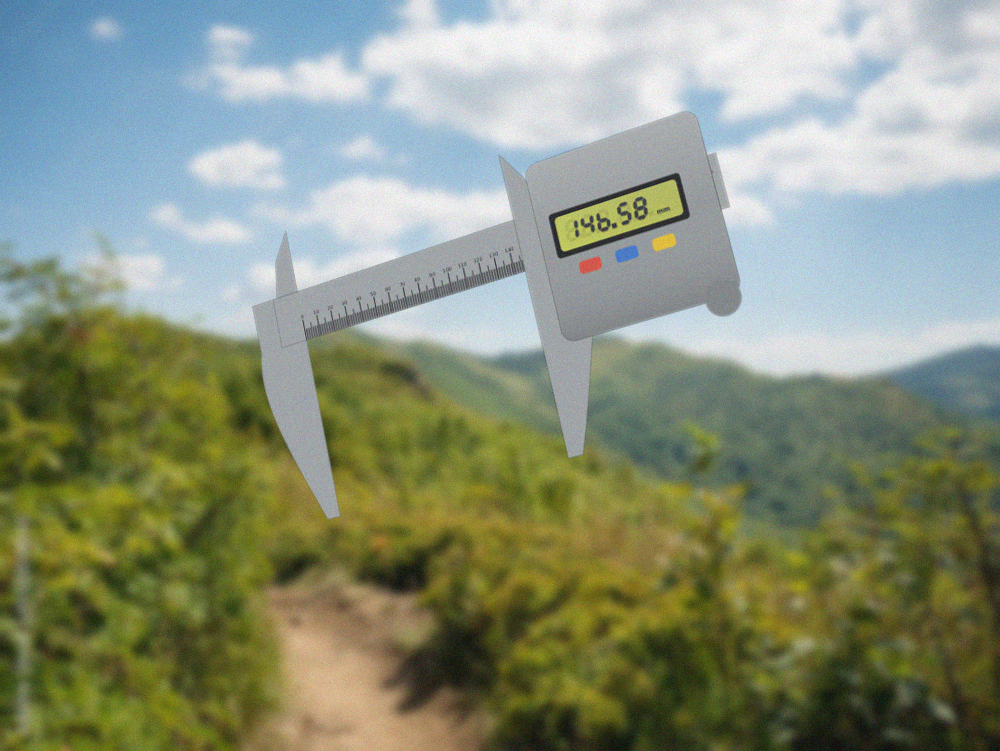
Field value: 146.58 mm
